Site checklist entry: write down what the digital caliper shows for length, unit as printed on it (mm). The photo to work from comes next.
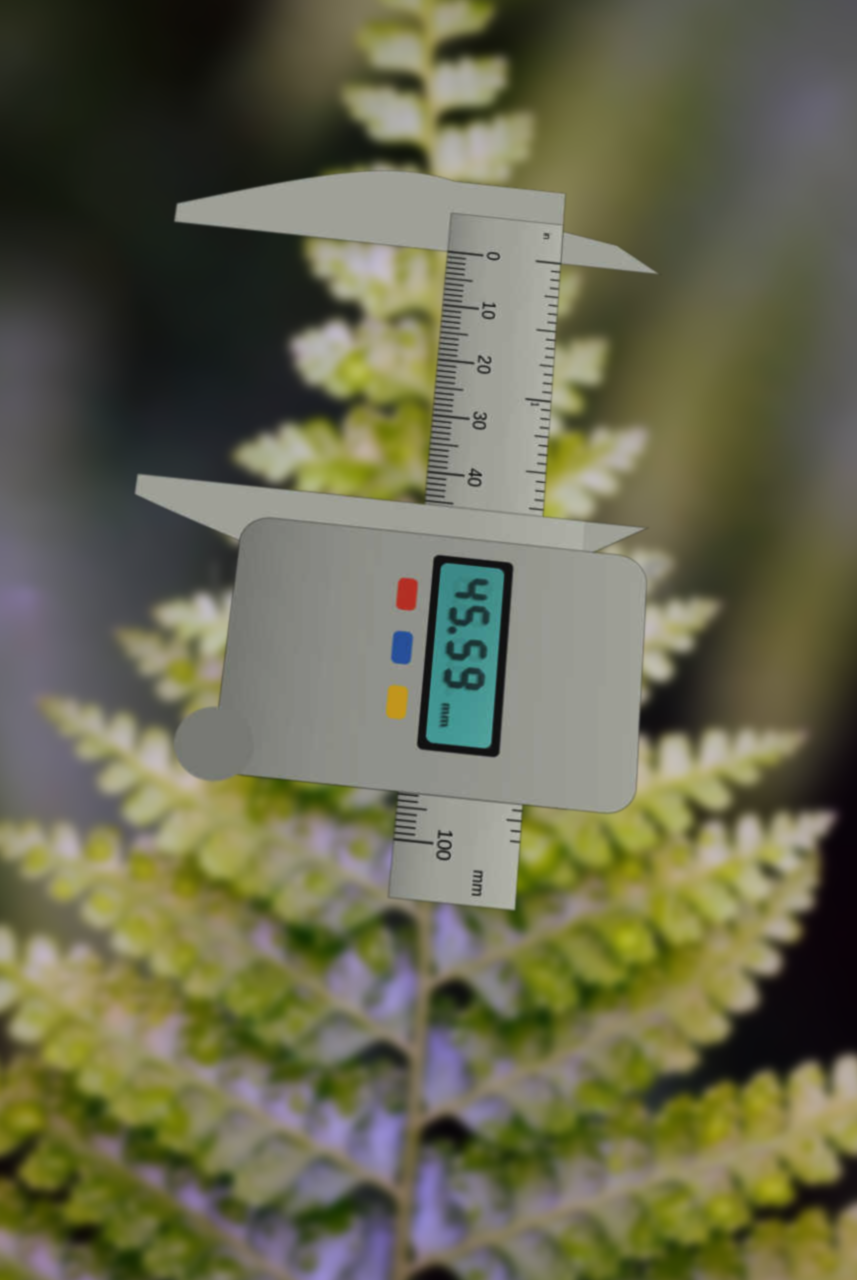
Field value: 45.59 mm
